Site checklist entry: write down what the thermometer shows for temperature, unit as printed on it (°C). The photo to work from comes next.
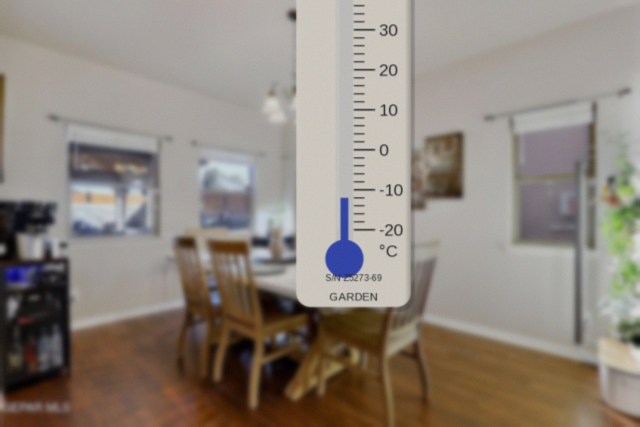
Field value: -12 °C
